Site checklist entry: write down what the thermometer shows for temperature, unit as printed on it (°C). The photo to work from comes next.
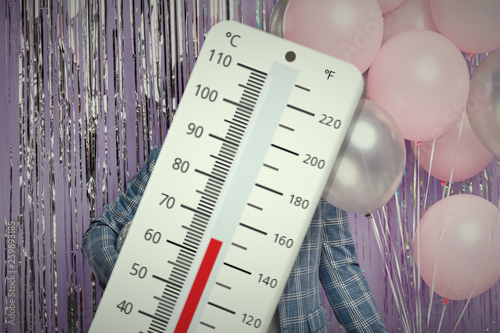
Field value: 65 °C
